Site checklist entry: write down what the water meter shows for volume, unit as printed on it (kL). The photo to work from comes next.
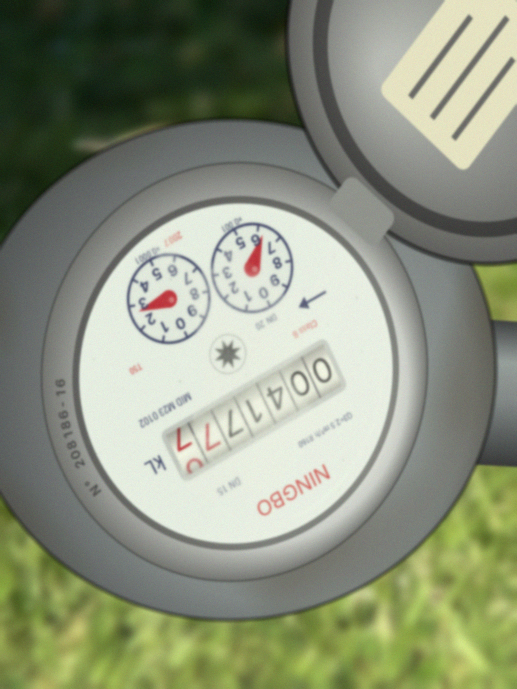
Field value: 417.7662 kL
